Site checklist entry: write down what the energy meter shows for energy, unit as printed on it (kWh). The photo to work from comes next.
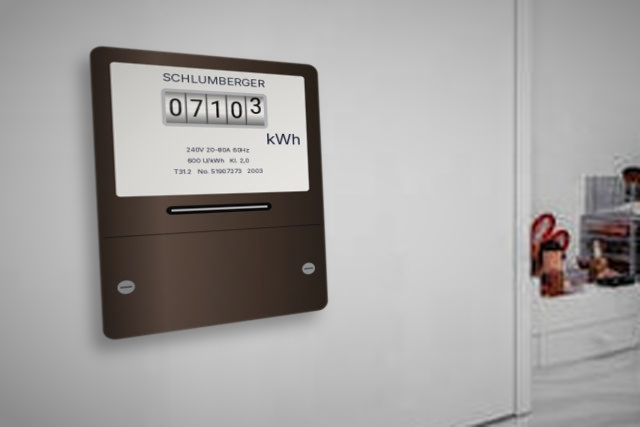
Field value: 7103 kWh
